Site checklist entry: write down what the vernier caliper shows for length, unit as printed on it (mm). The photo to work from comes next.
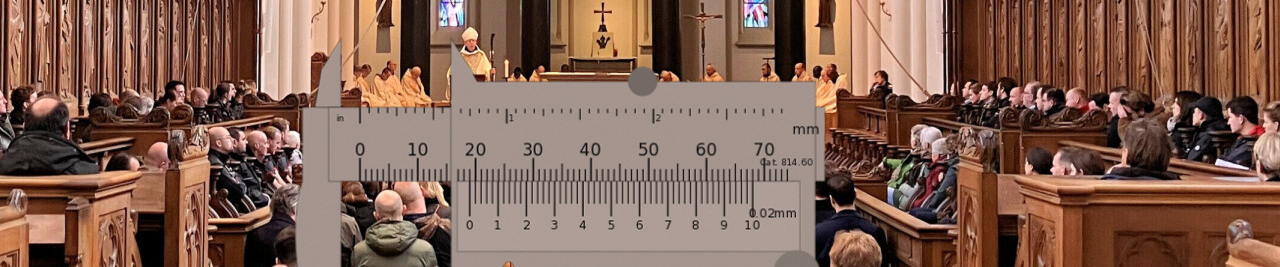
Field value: 19.0 mm
